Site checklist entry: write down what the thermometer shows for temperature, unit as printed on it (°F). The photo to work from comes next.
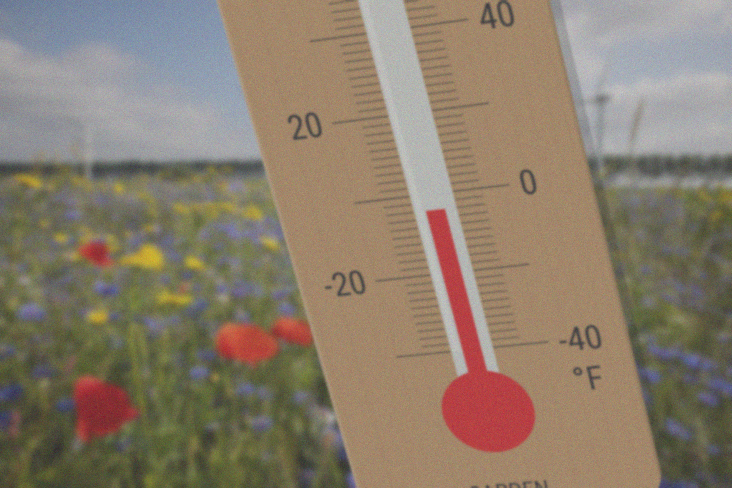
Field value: -4 °F
